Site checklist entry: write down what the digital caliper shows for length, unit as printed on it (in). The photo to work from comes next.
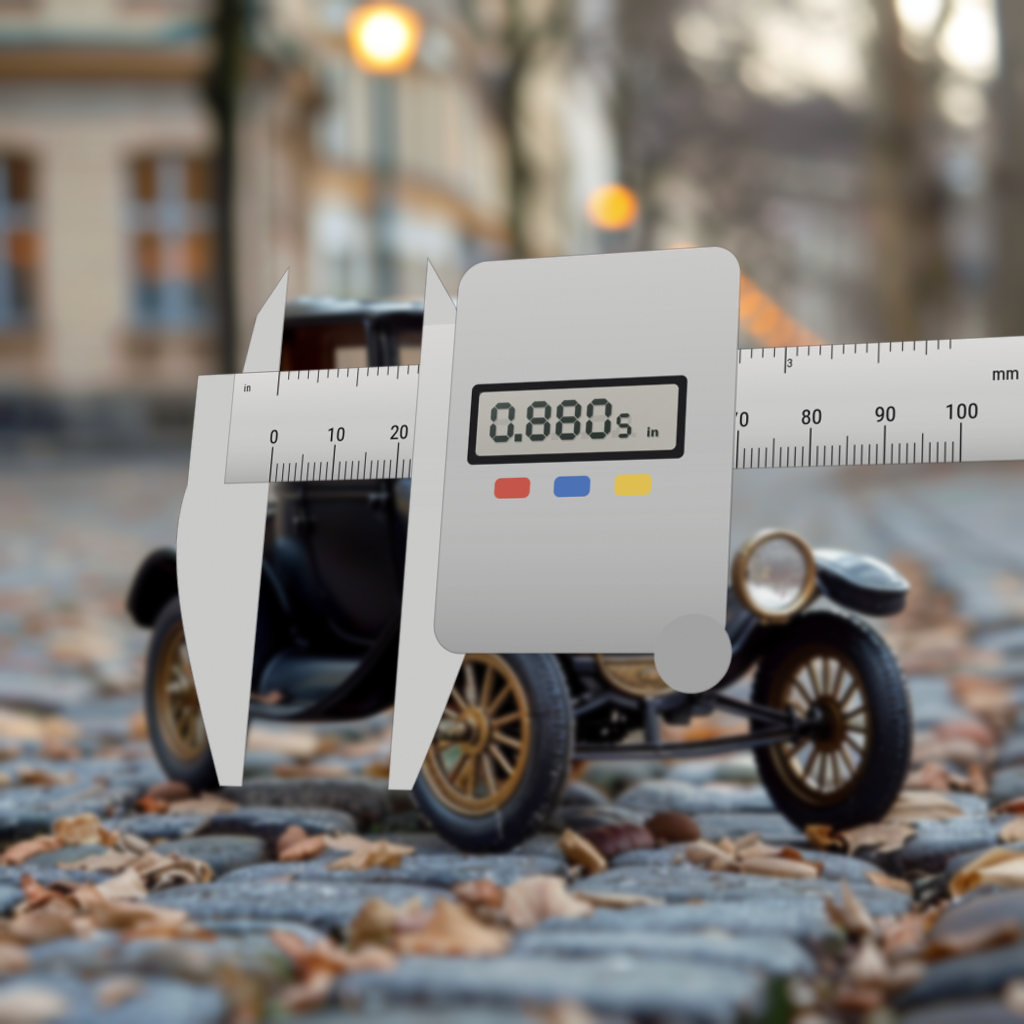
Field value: 0.8805 in
